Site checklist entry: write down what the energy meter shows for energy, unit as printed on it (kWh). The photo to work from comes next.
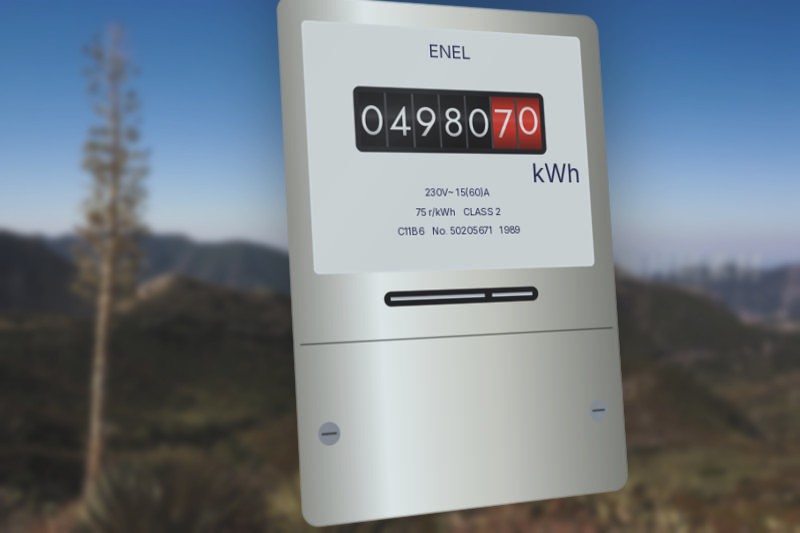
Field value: 4980.70 kWh
